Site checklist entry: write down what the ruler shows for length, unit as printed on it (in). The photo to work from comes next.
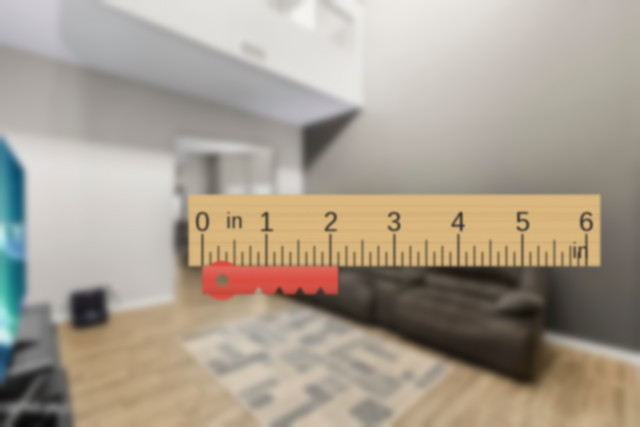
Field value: 2.125 in
